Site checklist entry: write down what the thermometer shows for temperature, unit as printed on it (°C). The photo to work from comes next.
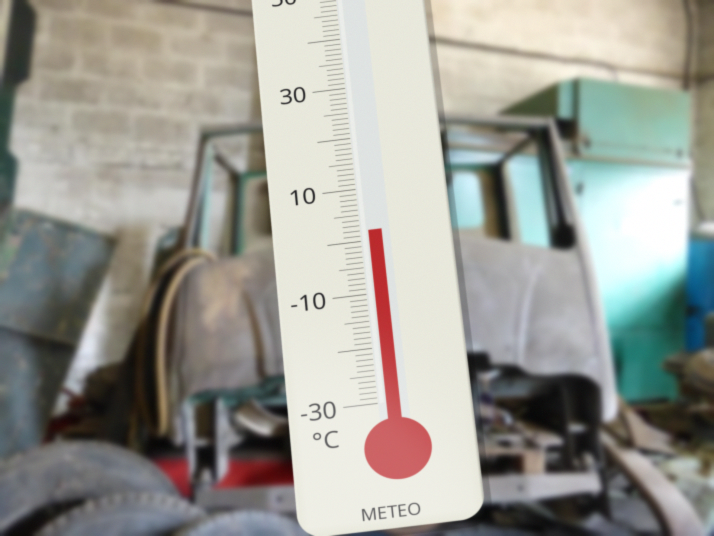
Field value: 2 °C
